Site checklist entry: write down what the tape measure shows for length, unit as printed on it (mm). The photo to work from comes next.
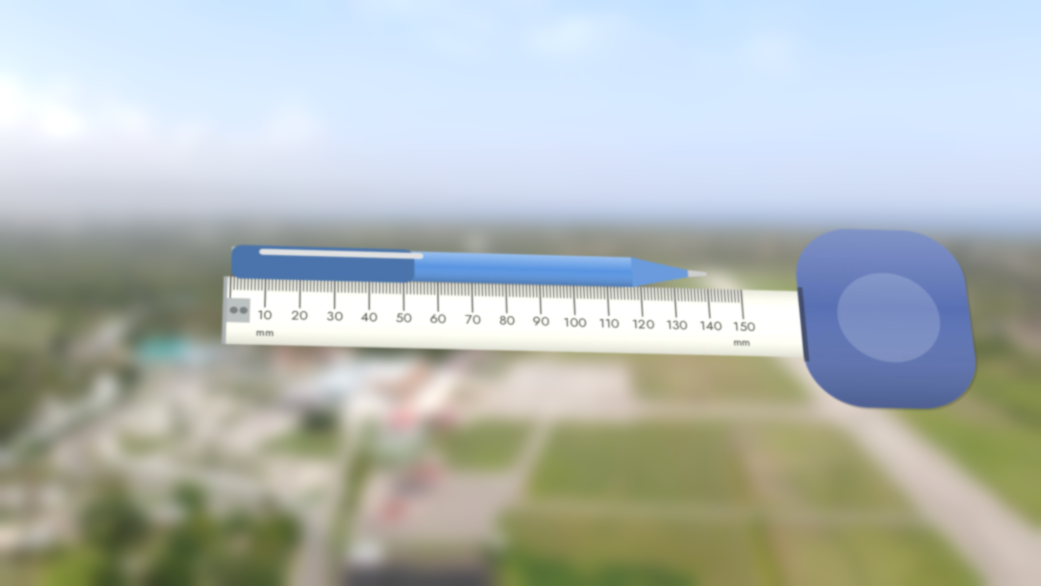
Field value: 140 mm
